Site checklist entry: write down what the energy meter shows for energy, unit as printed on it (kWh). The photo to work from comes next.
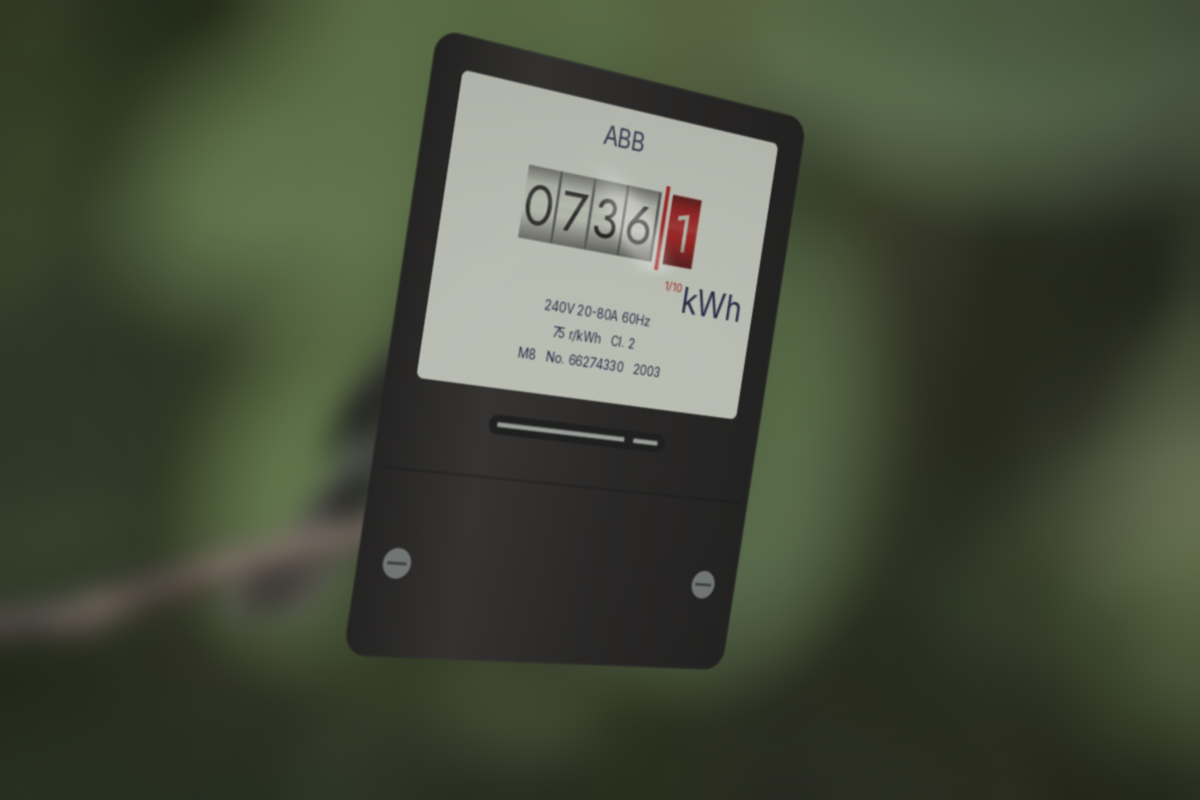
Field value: 736.1 kWh
